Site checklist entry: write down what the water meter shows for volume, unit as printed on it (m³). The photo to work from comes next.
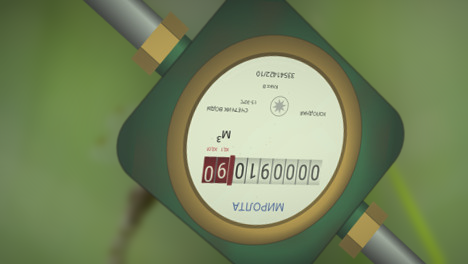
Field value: 910.90 m³
